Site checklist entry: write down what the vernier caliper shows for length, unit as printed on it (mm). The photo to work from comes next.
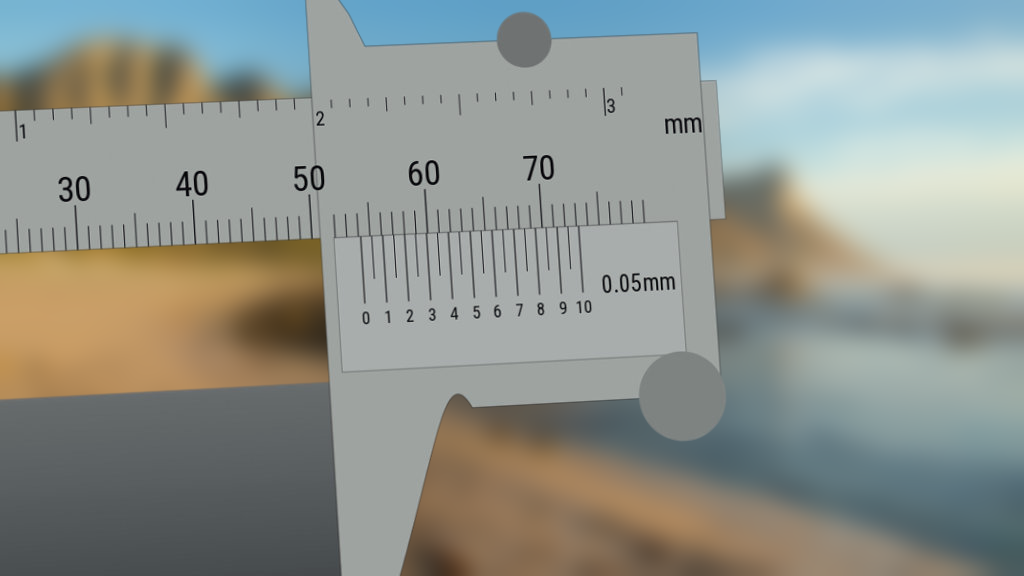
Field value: 54.2 mm
